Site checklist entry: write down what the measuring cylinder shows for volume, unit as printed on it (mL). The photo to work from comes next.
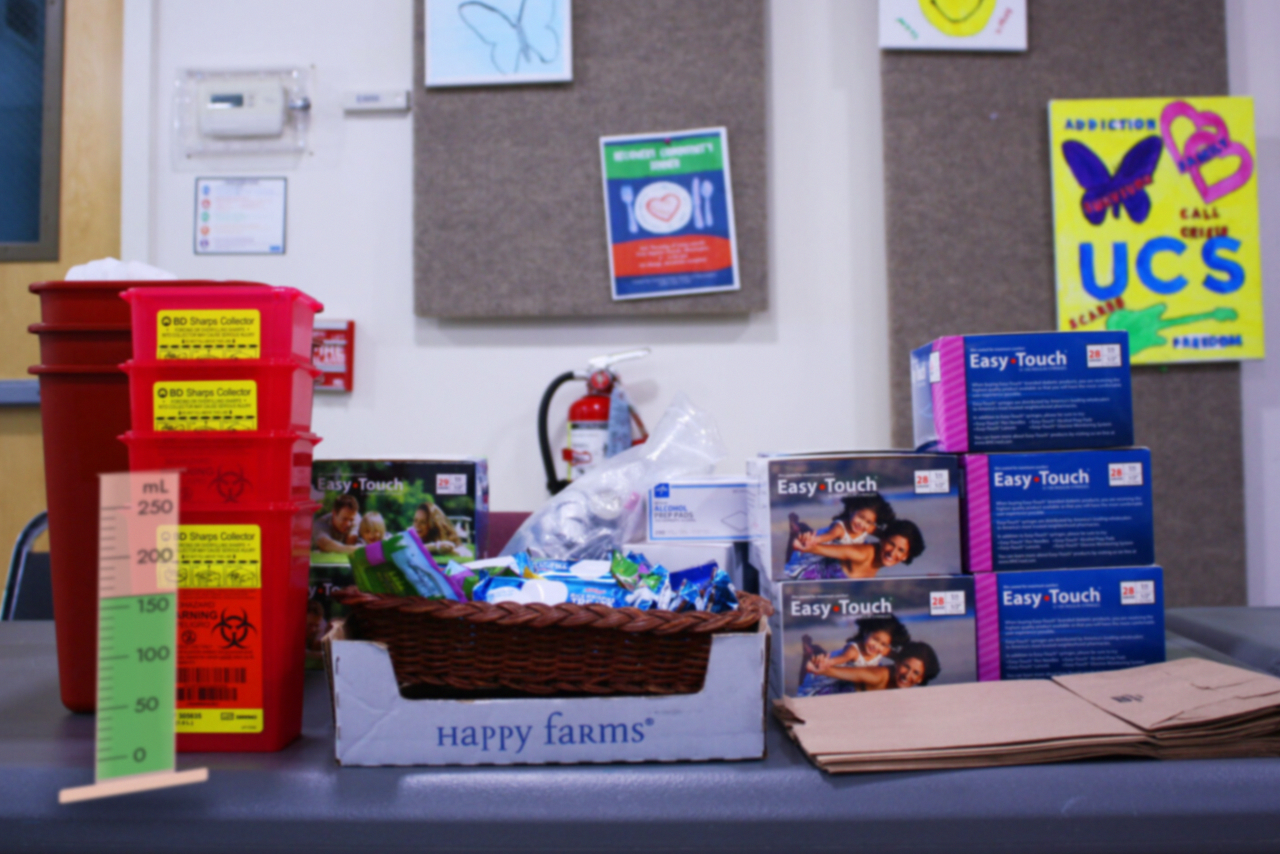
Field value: 160 mL
